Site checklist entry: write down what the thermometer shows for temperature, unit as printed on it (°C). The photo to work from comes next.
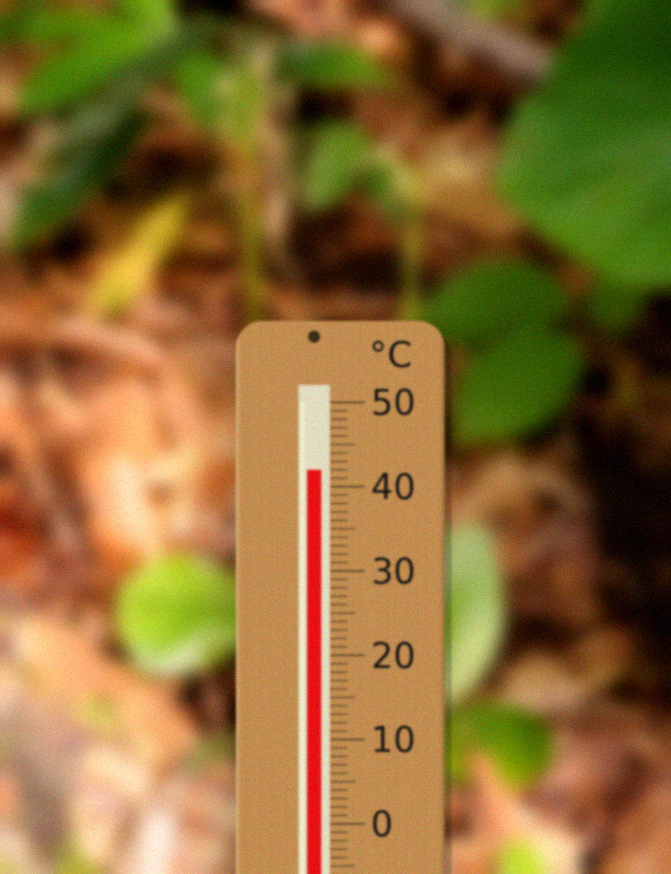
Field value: 42 °C
